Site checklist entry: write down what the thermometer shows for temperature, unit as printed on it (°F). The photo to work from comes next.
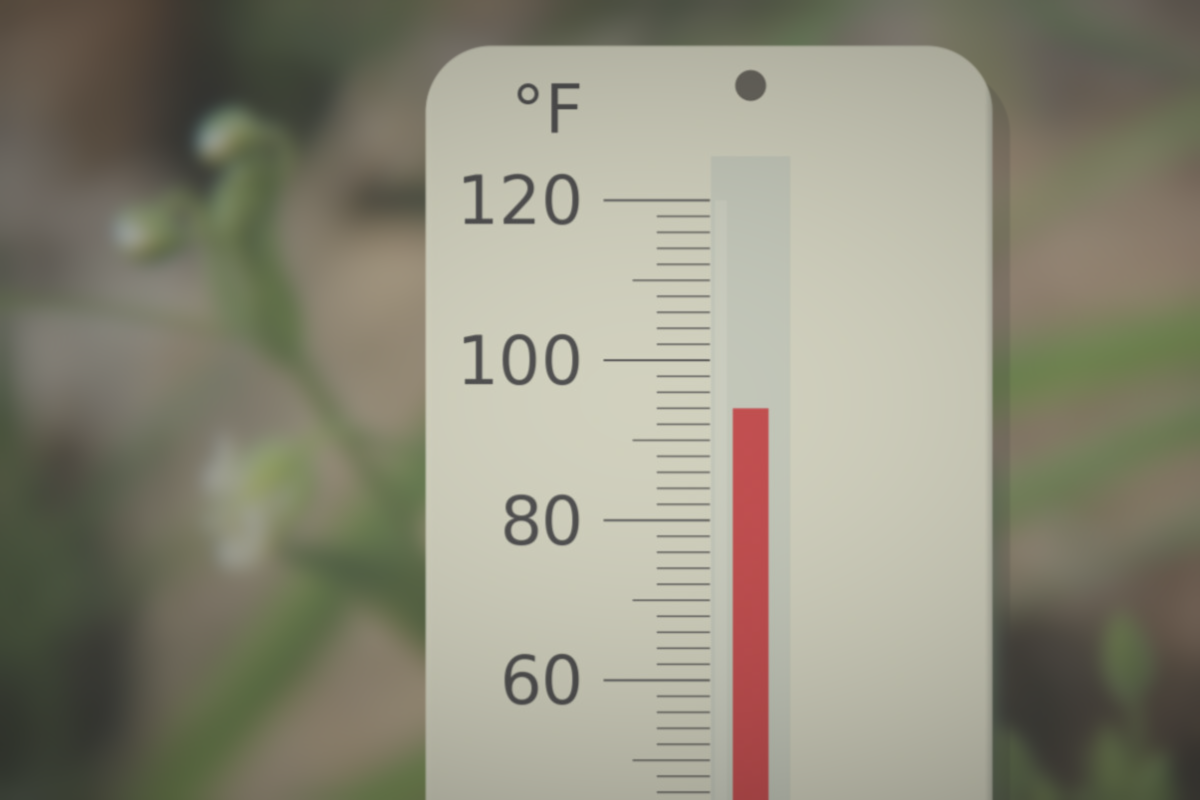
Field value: 94 °F
